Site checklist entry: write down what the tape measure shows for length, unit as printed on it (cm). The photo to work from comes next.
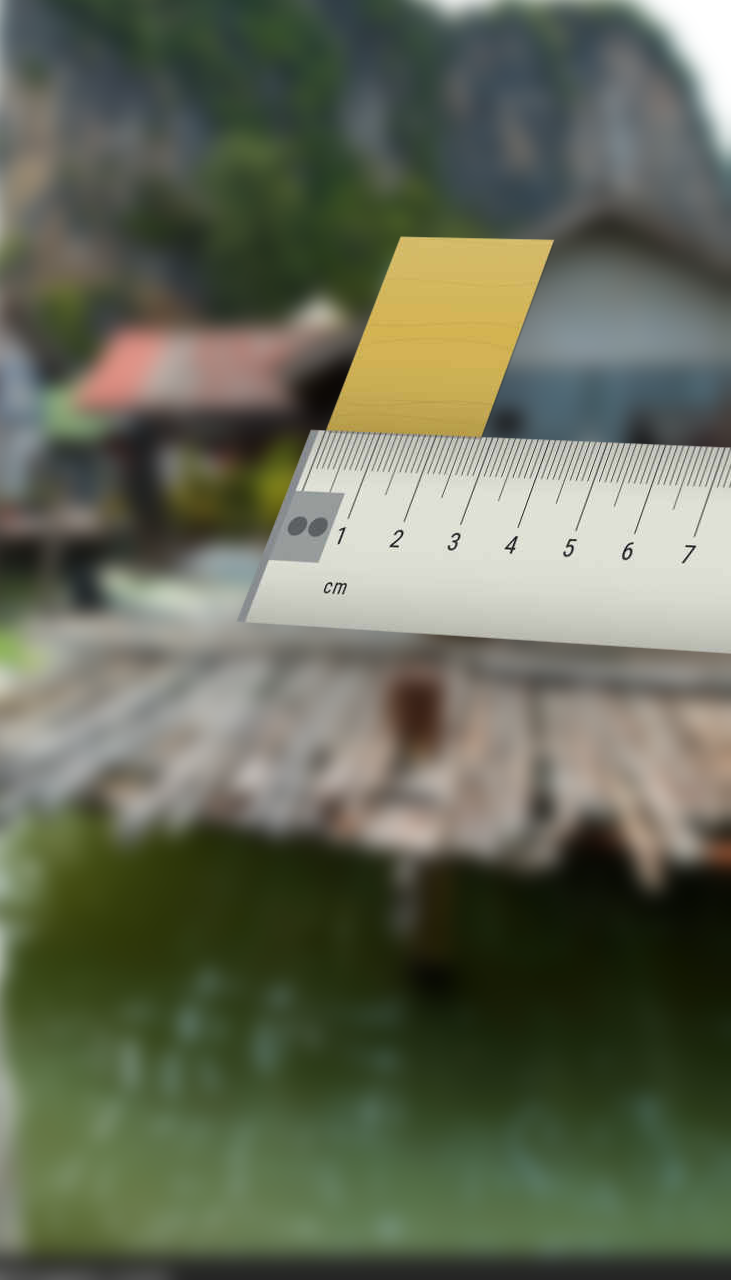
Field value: 2.8 cm
